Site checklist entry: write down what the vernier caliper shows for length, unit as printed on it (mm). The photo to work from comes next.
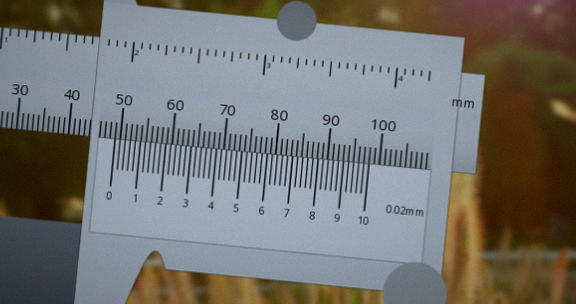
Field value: 49.0 mm
